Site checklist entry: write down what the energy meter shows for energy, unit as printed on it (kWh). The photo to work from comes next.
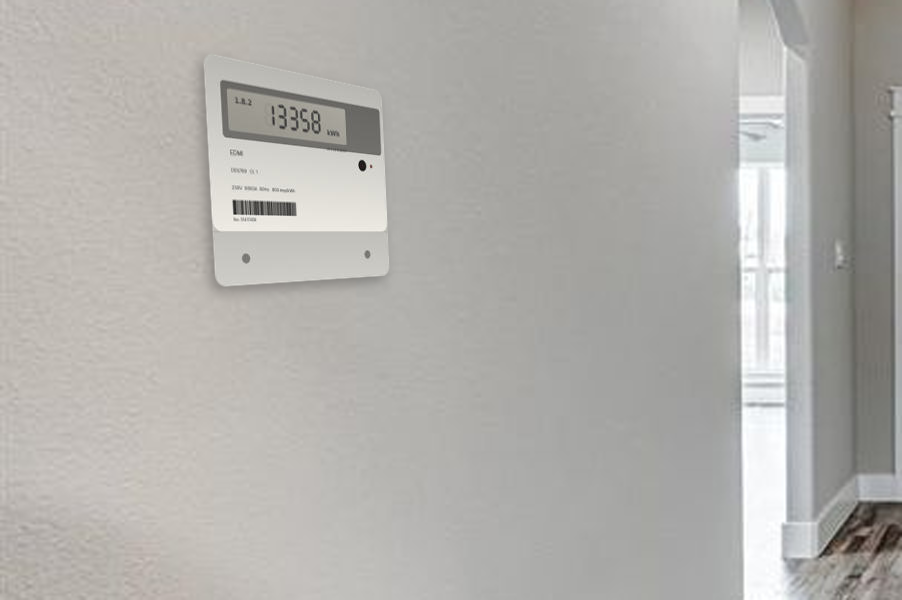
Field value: 13358 kWh
